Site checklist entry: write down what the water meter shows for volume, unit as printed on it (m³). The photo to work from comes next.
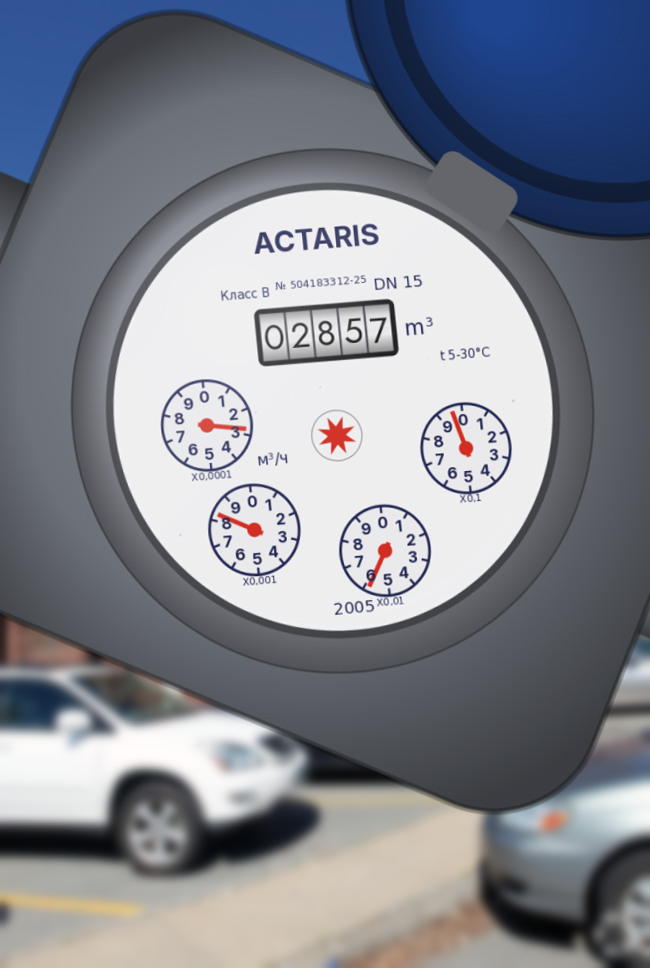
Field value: 2856.9582 m³
